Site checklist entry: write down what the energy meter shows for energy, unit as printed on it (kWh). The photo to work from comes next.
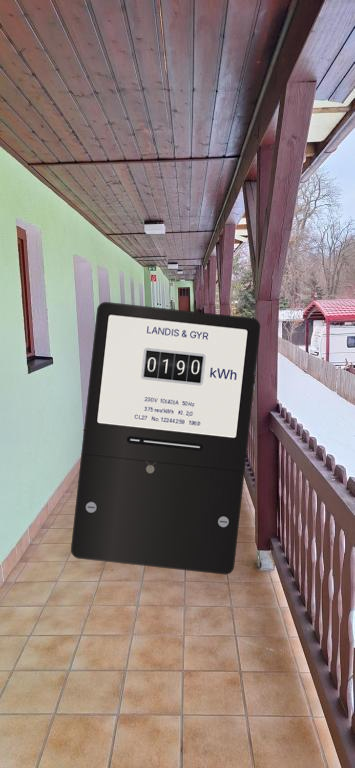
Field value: 190 kWh
